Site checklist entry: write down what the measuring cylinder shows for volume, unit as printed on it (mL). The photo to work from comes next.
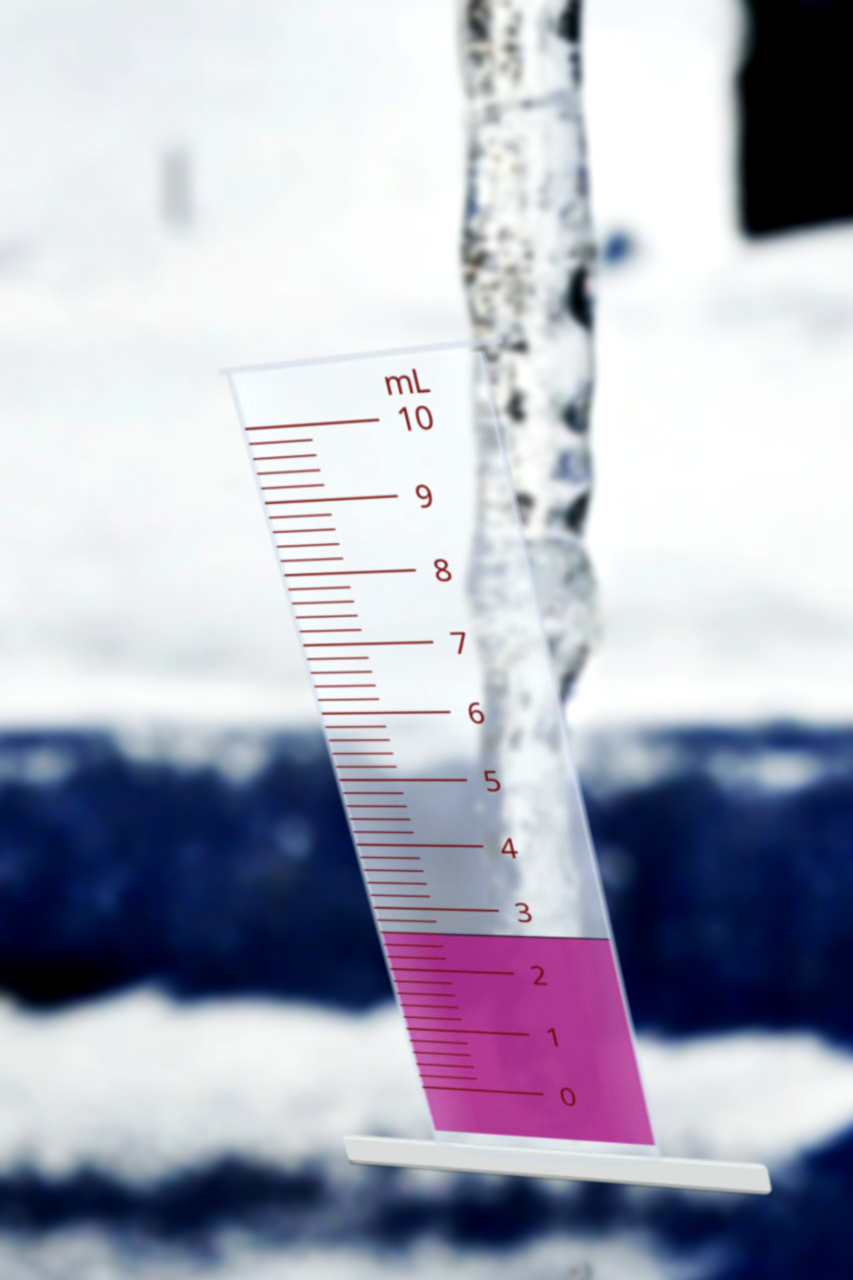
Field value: 2.6 mL
